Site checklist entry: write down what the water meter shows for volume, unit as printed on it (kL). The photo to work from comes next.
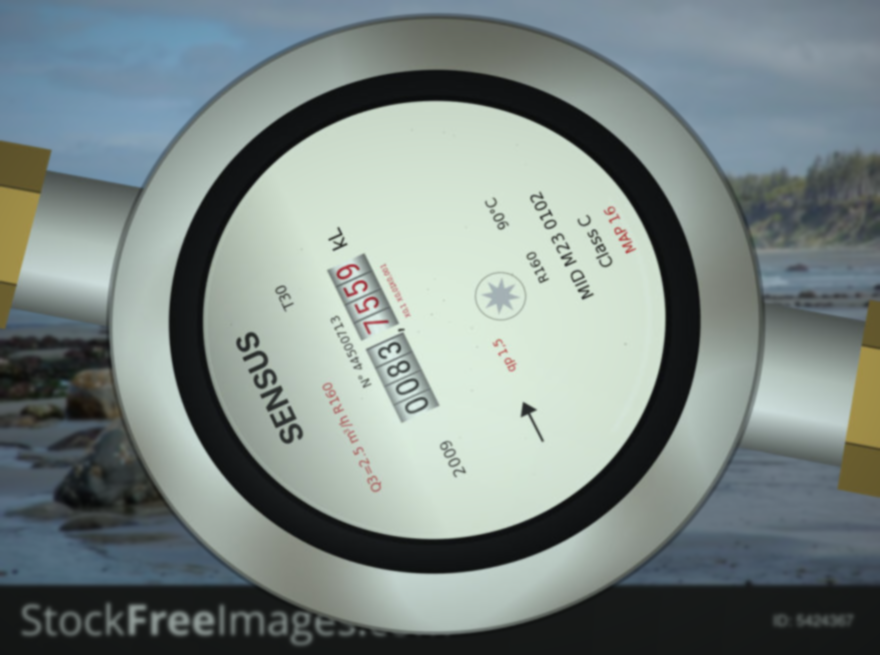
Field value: 83.7559 kL
